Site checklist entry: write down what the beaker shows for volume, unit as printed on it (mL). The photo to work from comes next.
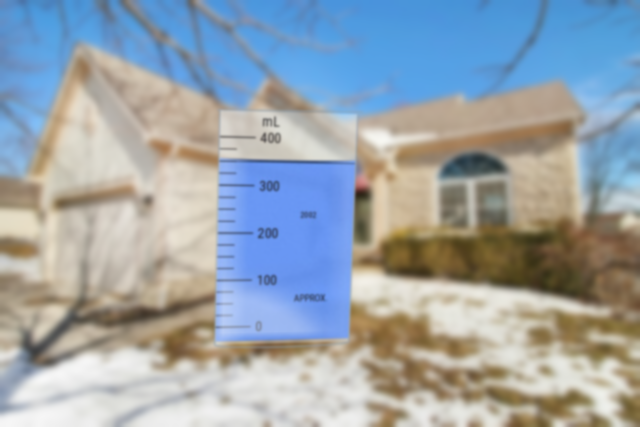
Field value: 350 mL
